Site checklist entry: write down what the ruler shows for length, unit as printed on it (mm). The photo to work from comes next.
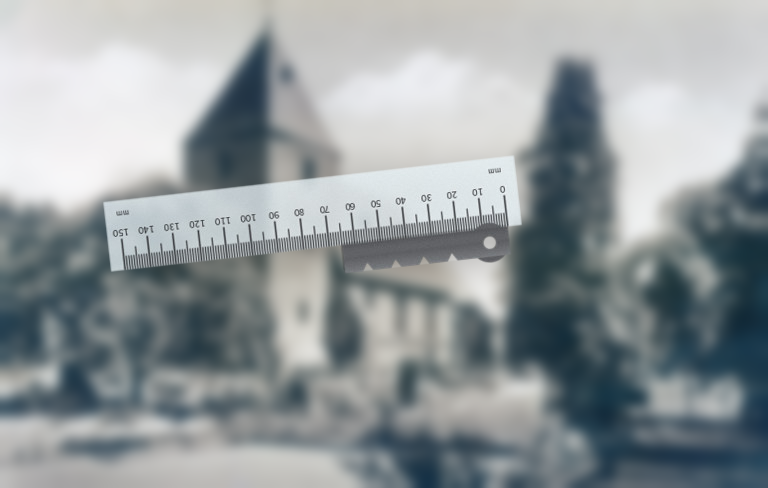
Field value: 65 mm
